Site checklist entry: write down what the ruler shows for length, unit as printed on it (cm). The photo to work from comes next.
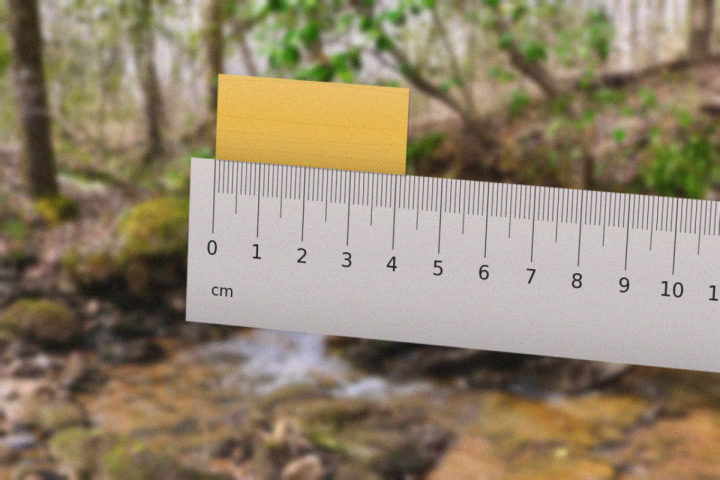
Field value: 4.2 cm
